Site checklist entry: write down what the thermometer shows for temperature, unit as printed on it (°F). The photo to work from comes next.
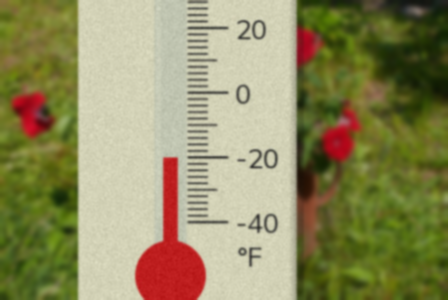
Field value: -20 °F
